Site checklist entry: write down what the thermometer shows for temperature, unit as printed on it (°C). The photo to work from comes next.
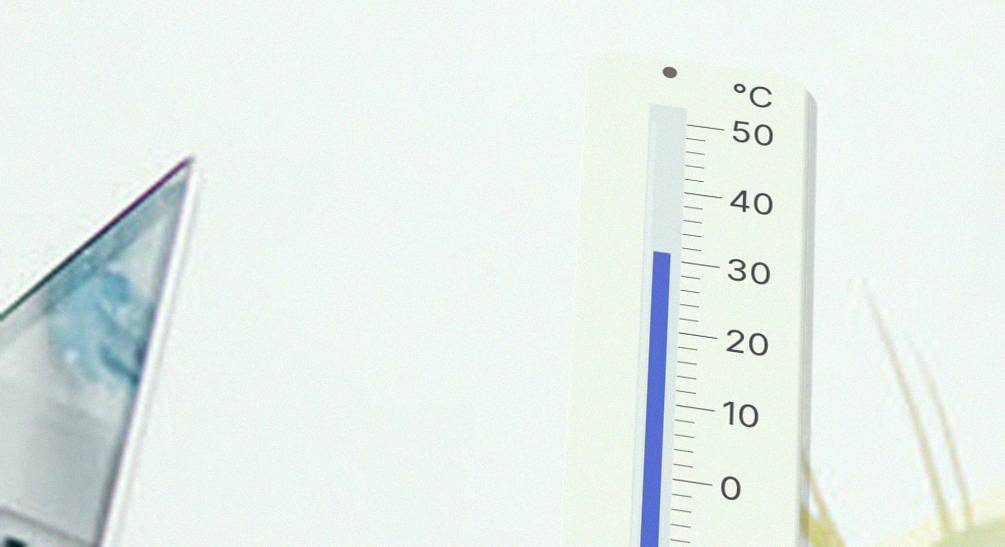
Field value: 31 °C
